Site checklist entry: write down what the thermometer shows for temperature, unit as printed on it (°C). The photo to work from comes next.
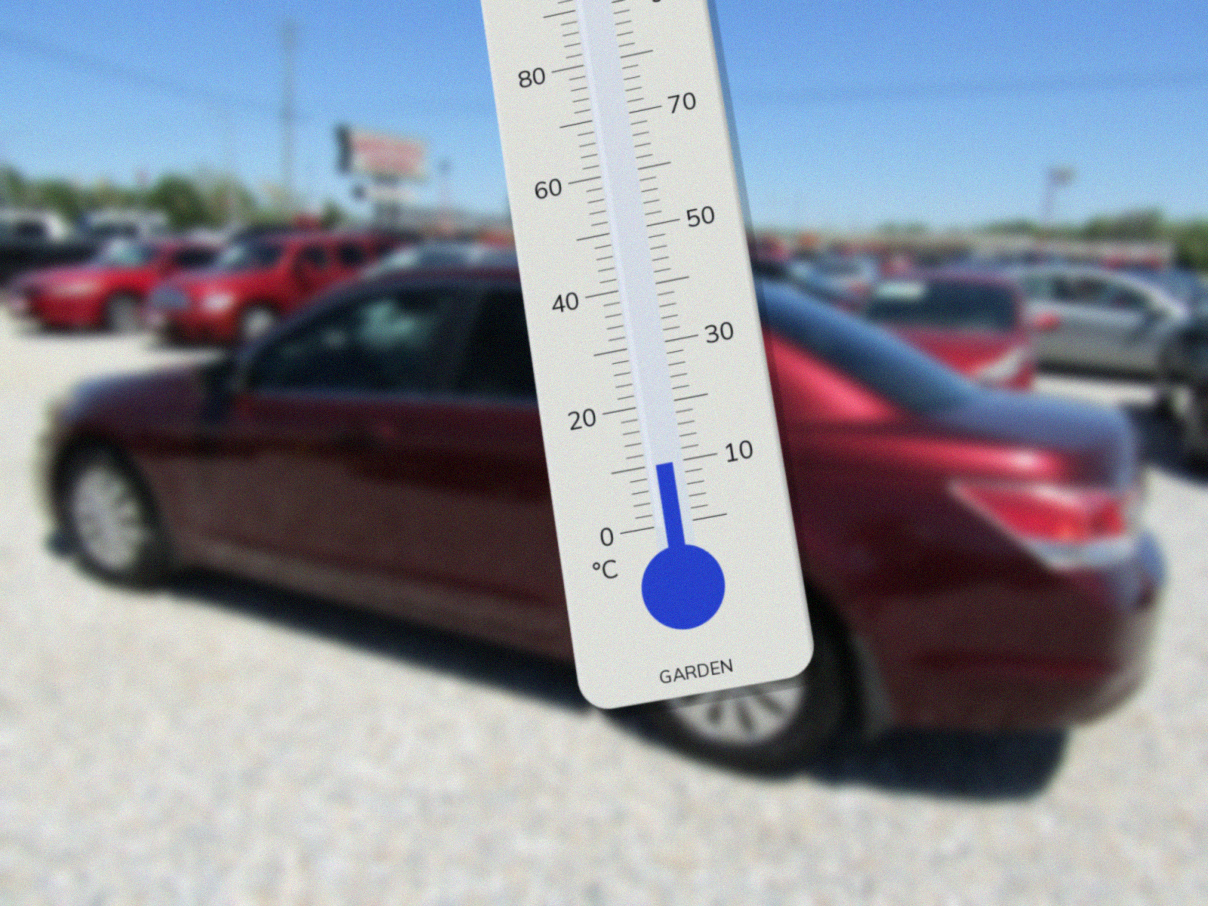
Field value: 10 °C
